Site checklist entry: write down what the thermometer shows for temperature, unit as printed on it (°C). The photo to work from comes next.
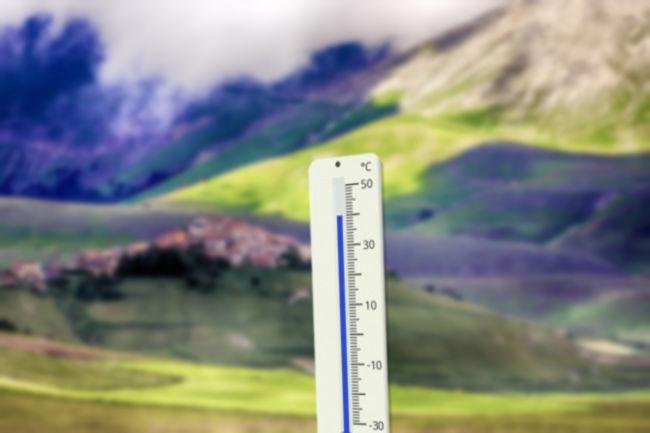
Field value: 40 °C
